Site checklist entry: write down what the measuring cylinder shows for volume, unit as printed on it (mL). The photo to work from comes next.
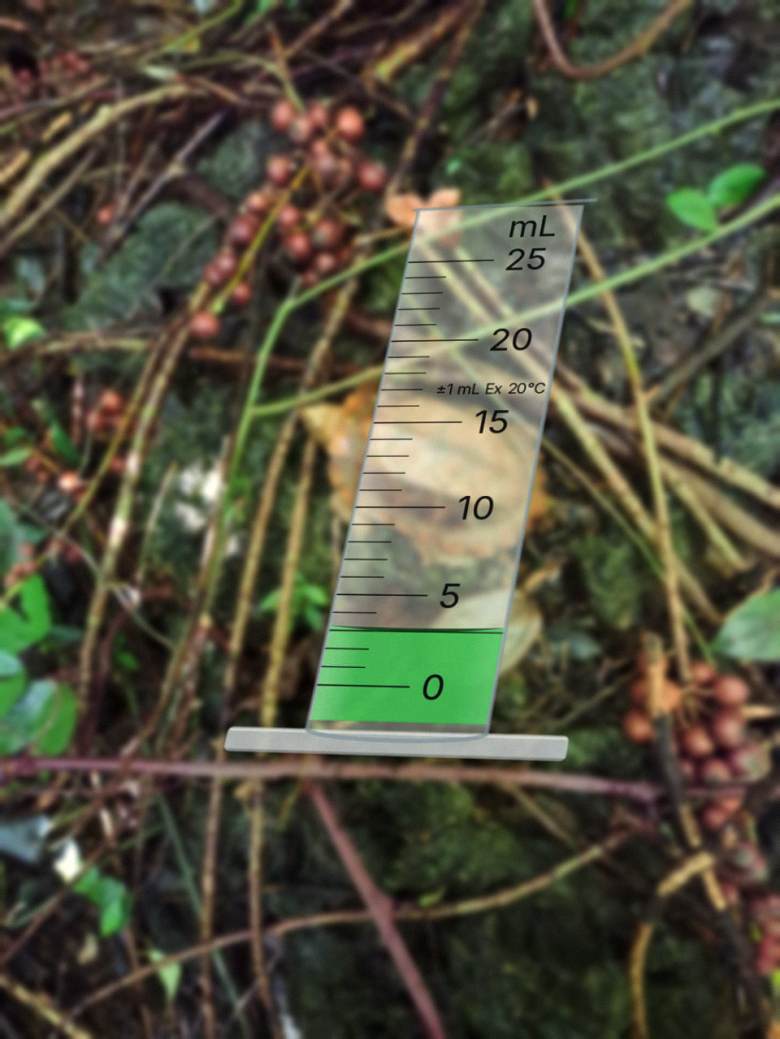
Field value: 3 mL
